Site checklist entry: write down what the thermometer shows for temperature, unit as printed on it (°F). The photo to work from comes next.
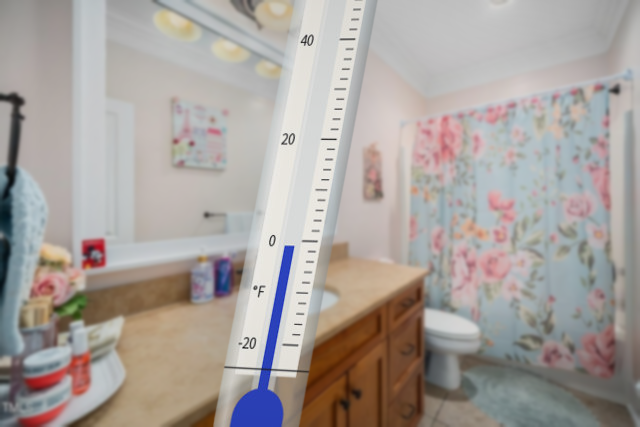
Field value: -1 °F
